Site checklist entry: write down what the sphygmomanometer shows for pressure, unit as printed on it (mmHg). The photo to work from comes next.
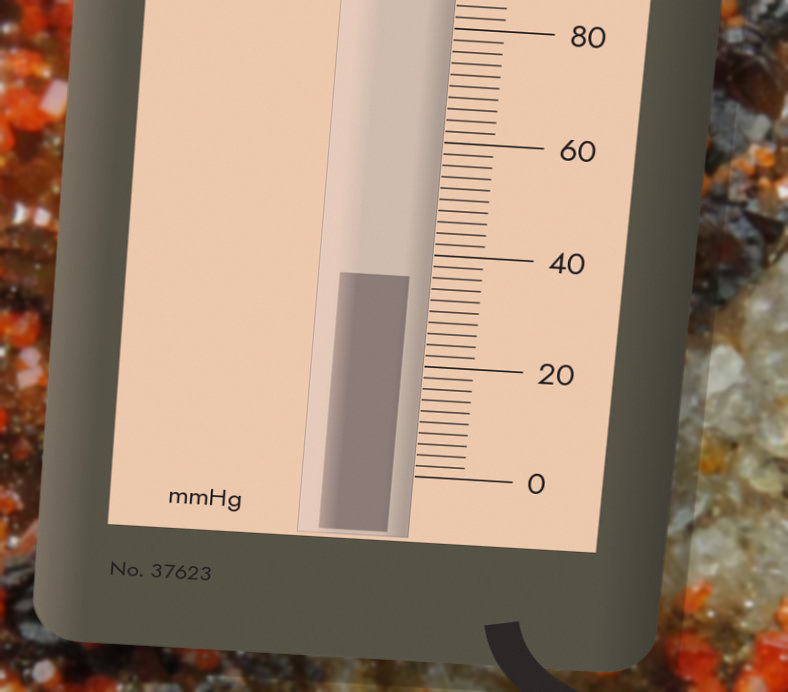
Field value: 36 mmHg
